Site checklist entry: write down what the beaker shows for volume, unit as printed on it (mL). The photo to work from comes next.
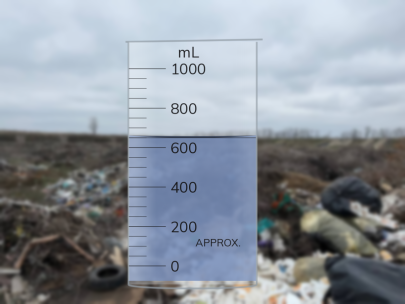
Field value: 650 mL
